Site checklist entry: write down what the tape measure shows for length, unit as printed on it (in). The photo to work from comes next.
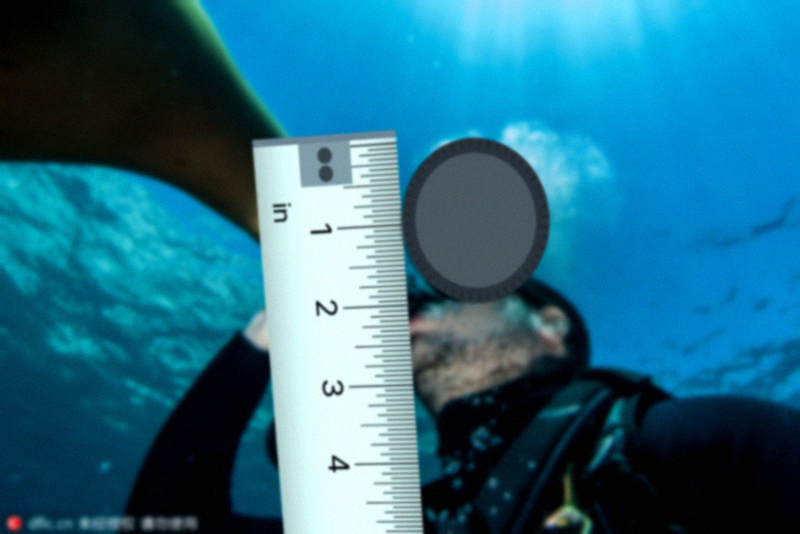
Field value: 2 in
